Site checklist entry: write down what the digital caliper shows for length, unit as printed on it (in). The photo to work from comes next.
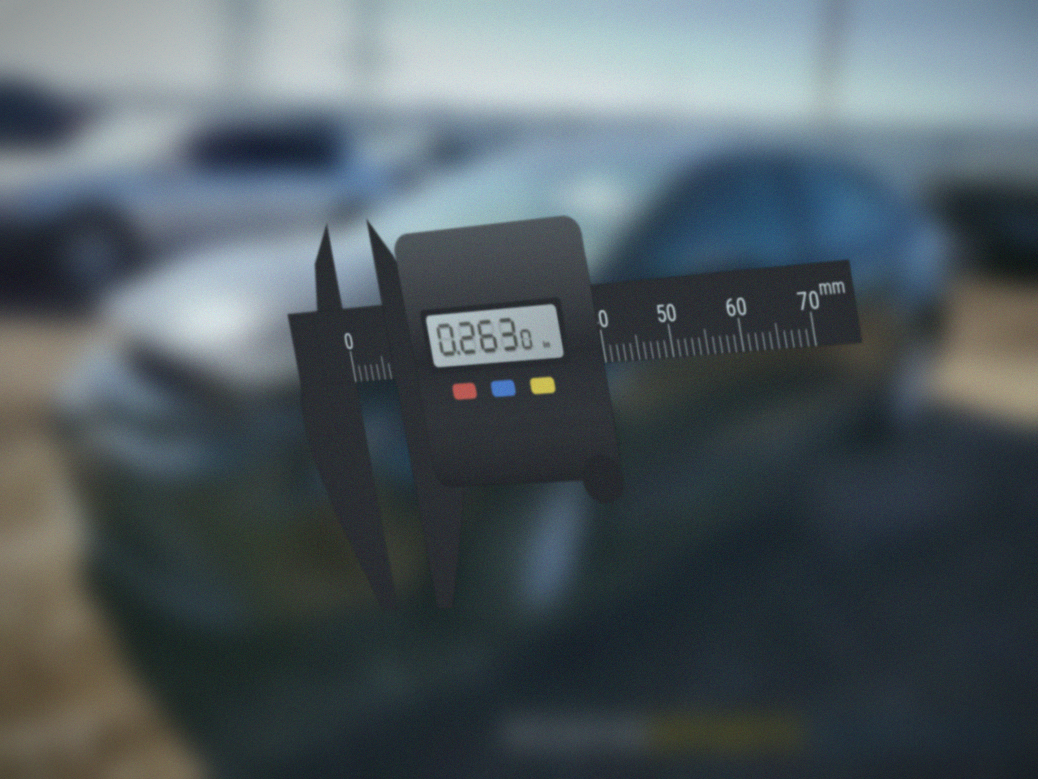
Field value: 0.2630 in
